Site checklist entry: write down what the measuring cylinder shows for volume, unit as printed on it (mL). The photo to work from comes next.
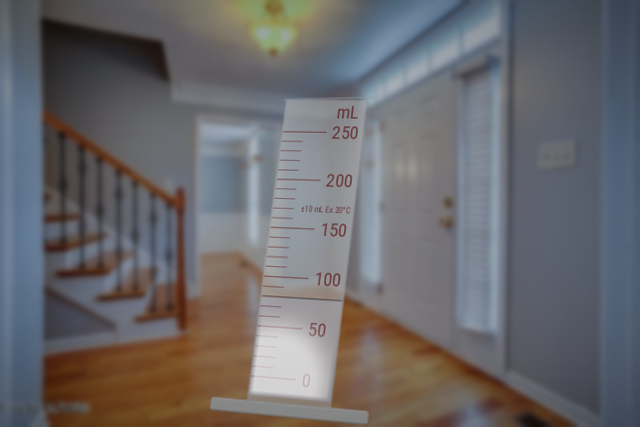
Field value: 80 mL
